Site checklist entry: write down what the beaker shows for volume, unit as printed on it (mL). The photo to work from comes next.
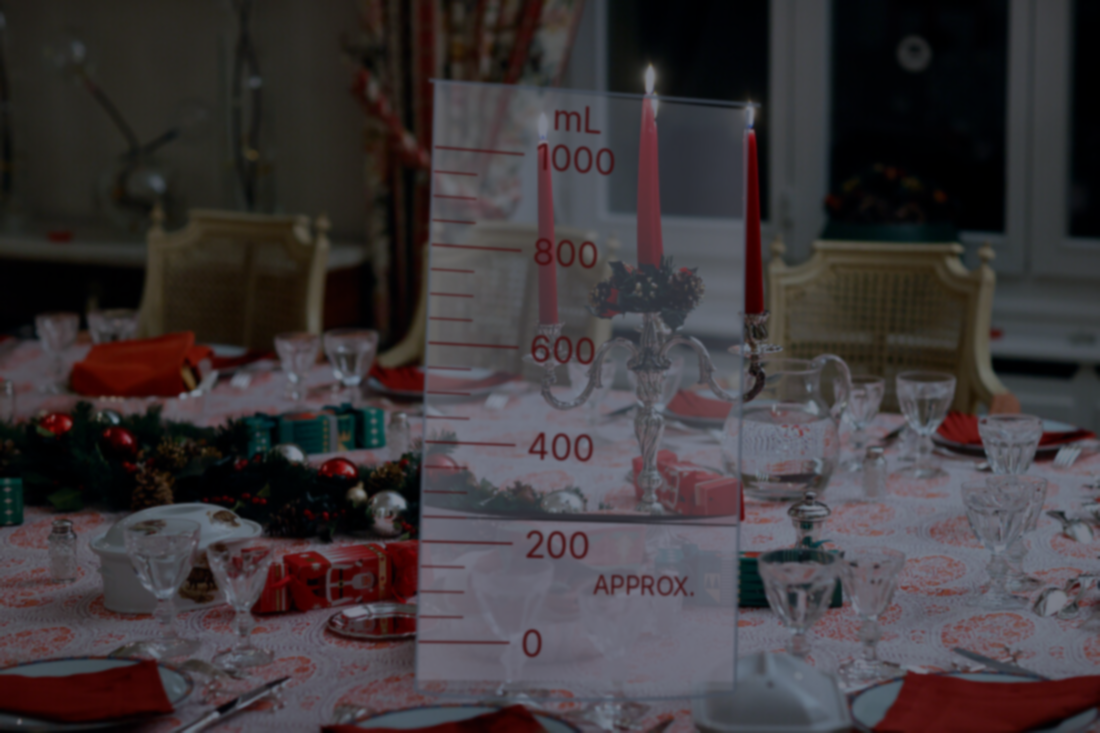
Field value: 250 mL
